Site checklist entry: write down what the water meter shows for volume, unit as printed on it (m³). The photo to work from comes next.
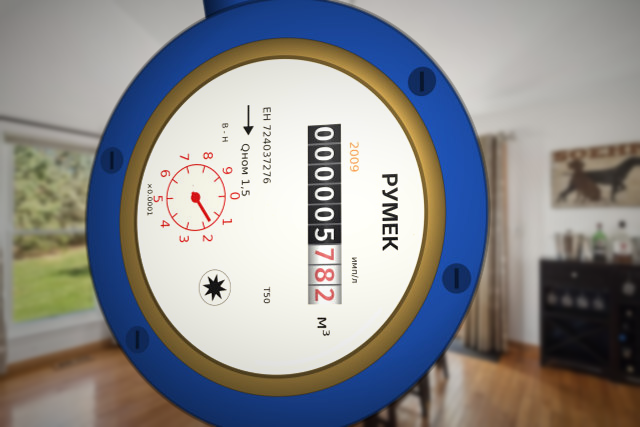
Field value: 5.7821 m³
